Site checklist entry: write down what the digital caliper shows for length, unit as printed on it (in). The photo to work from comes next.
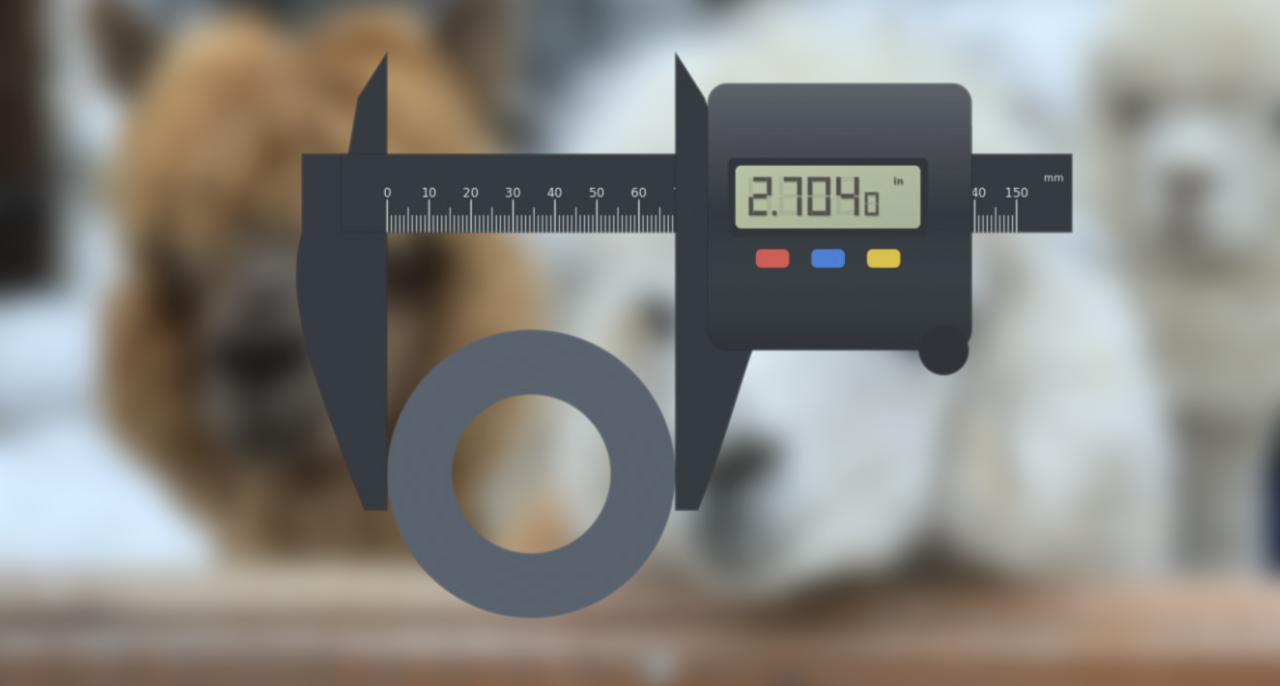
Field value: 2.7040 in
